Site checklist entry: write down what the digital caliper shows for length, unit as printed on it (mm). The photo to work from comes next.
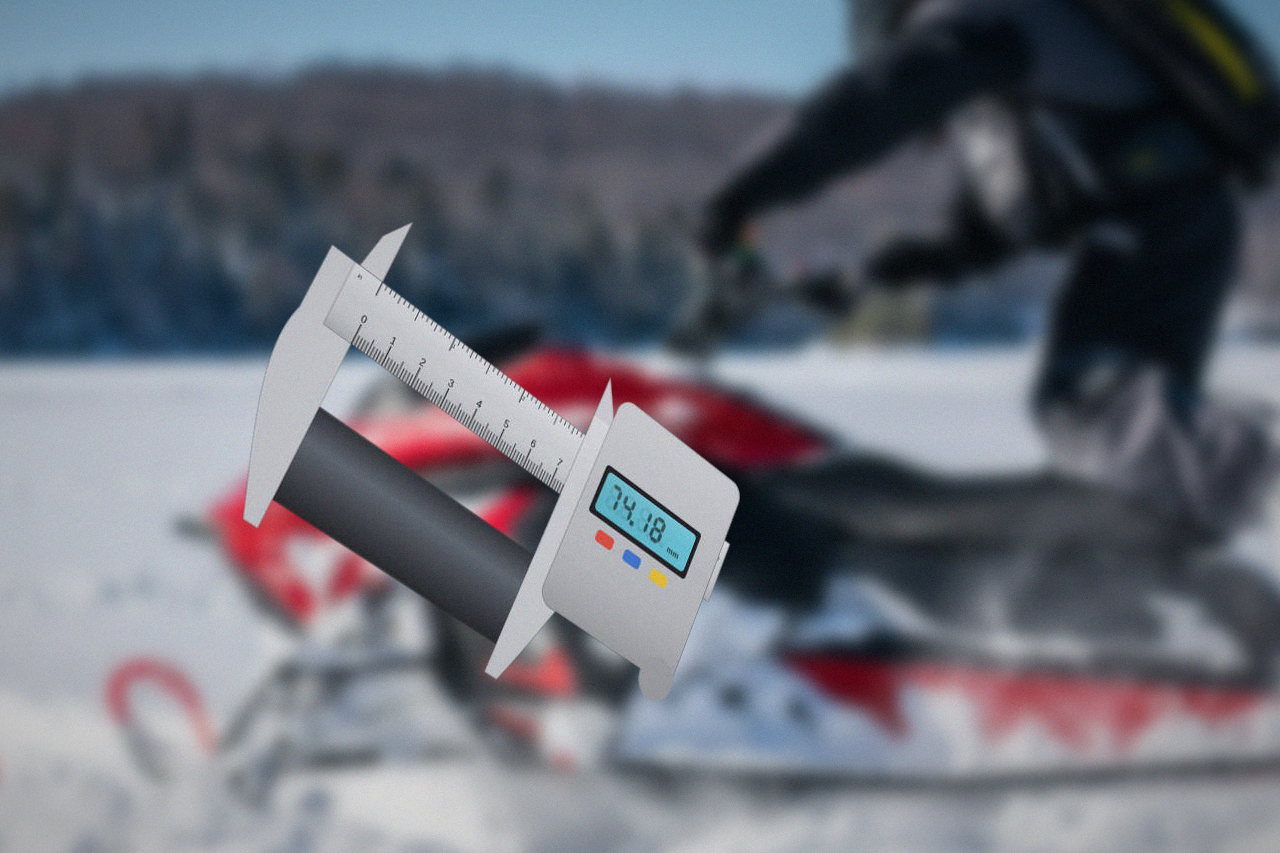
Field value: 74.18 mm
